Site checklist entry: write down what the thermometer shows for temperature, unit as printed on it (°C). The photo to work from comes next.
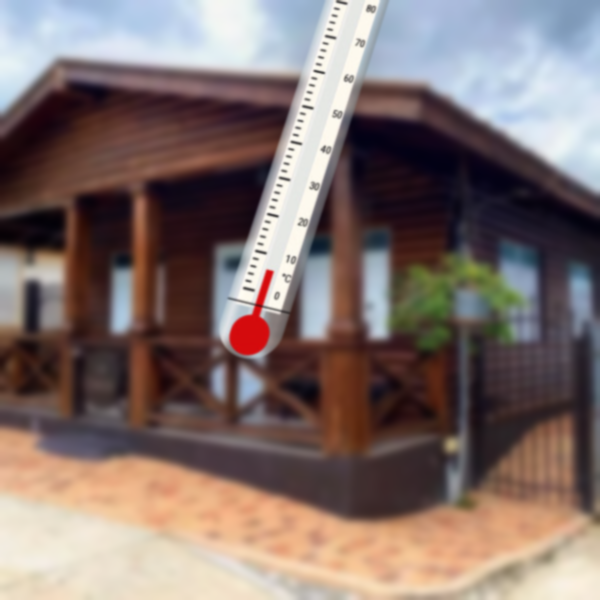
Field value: 6 °C
